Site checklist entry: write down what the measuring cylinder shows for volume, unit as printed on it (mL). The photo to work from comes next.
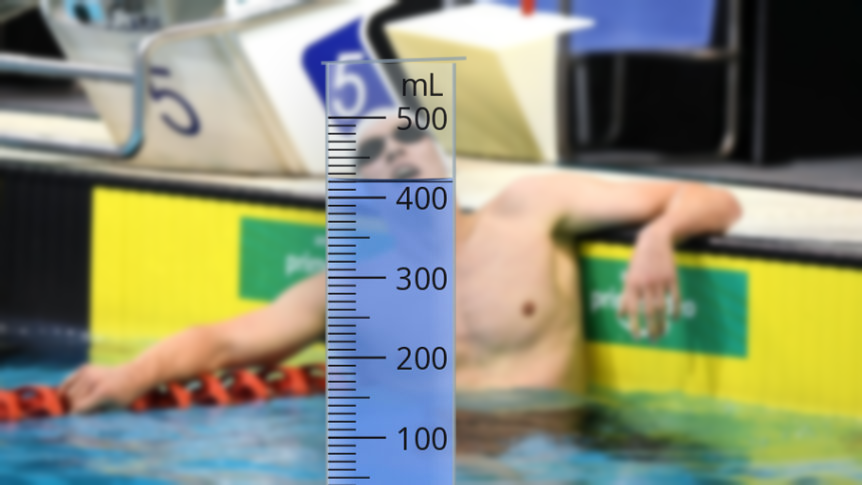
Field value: 420 mL
